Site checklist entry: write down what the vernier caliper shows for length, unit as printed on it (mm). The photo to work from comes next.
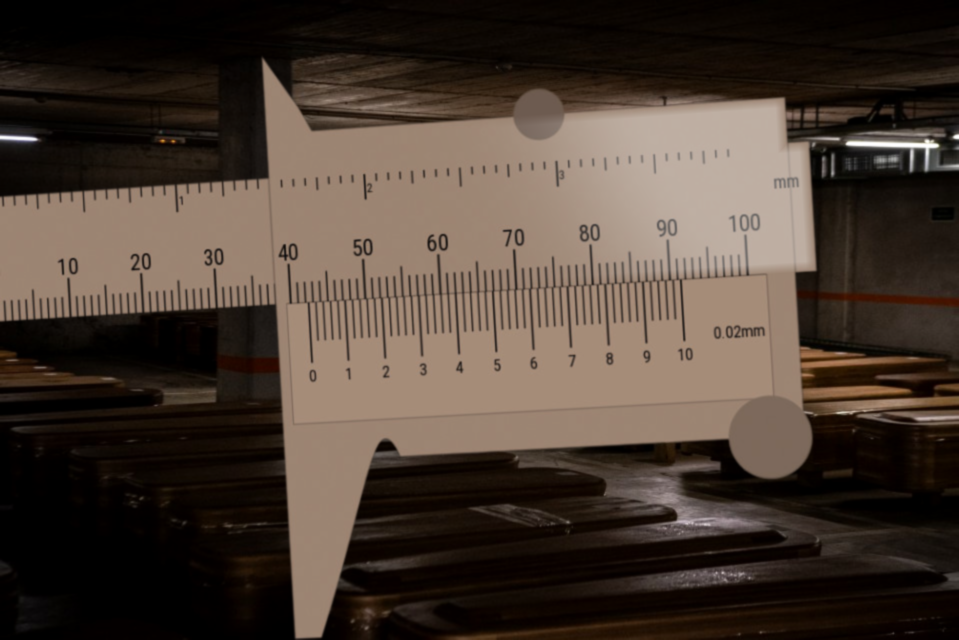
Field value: 42.4 mm
